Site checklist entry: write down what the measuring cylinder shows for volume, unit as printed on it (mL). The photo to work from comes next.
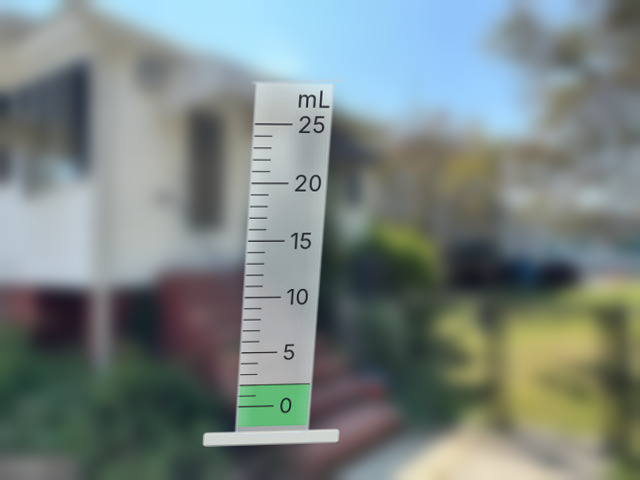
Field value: 2 mL
